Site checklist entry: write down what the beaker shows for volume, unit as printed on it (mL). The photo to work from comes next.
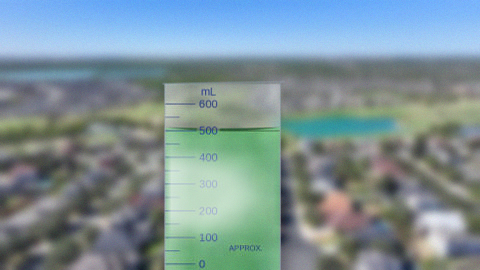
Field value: 500 mL
